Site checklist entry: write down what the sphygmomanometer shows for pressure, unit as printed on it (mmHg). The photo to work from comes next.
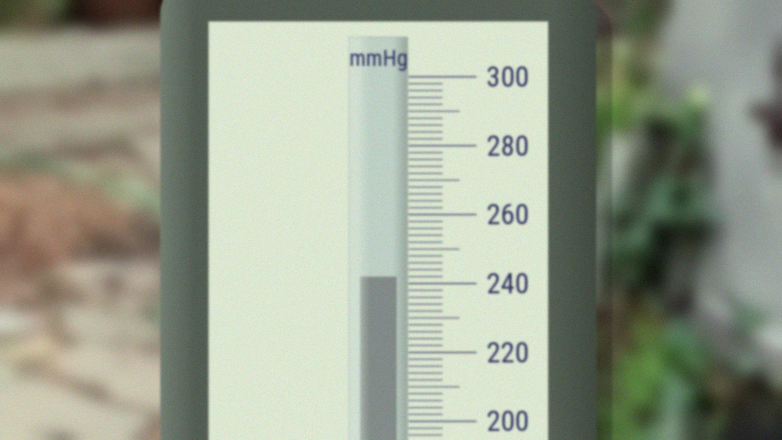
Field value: 242 mmHg
